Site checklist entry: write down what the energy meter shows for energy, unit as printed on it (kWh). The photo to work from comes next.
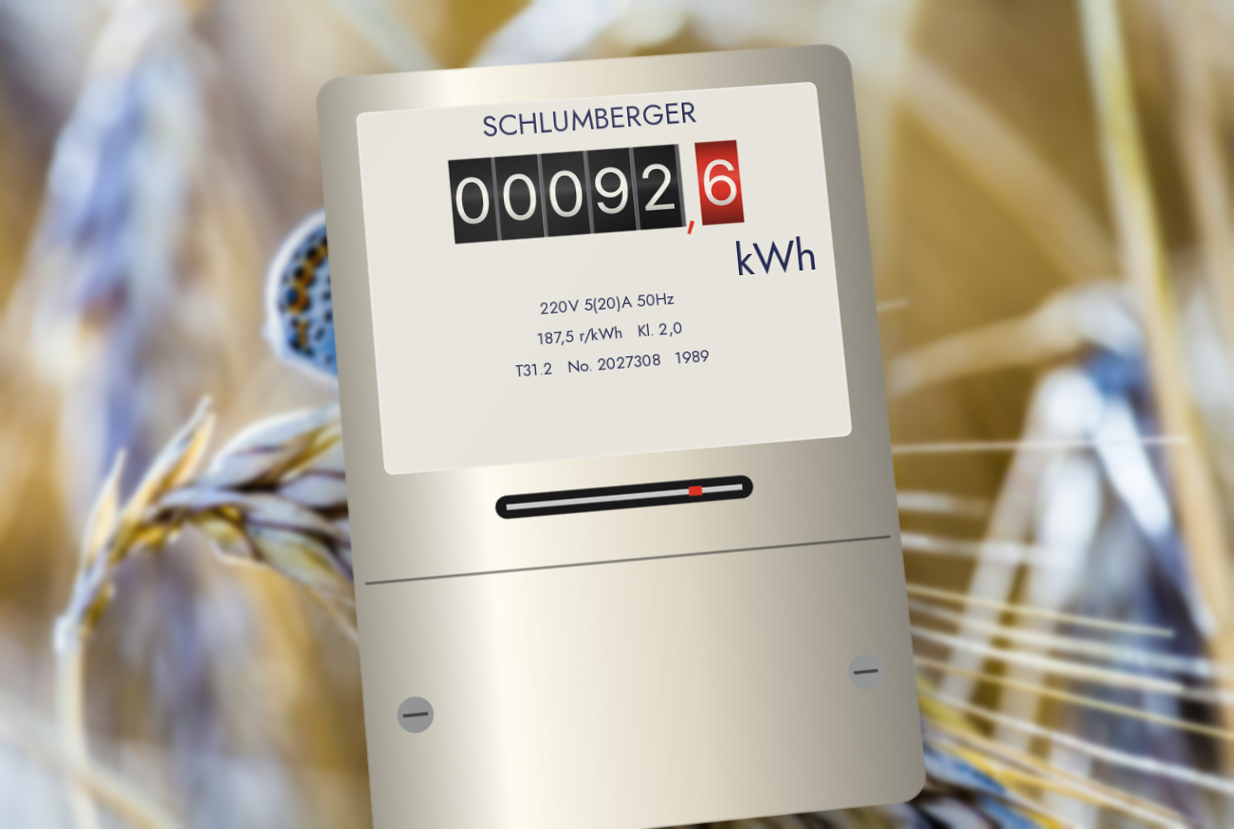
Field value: 92.6 kWh
